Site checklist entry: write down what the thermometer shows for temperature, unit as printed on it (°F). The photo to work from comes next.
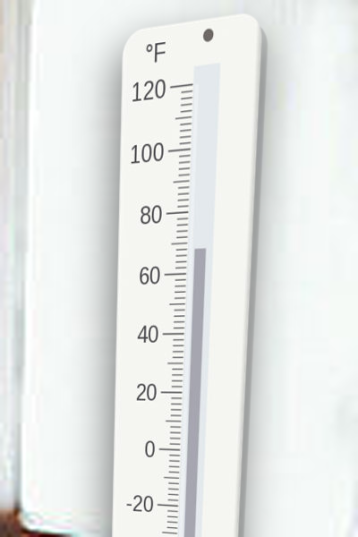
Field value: 68 °F
